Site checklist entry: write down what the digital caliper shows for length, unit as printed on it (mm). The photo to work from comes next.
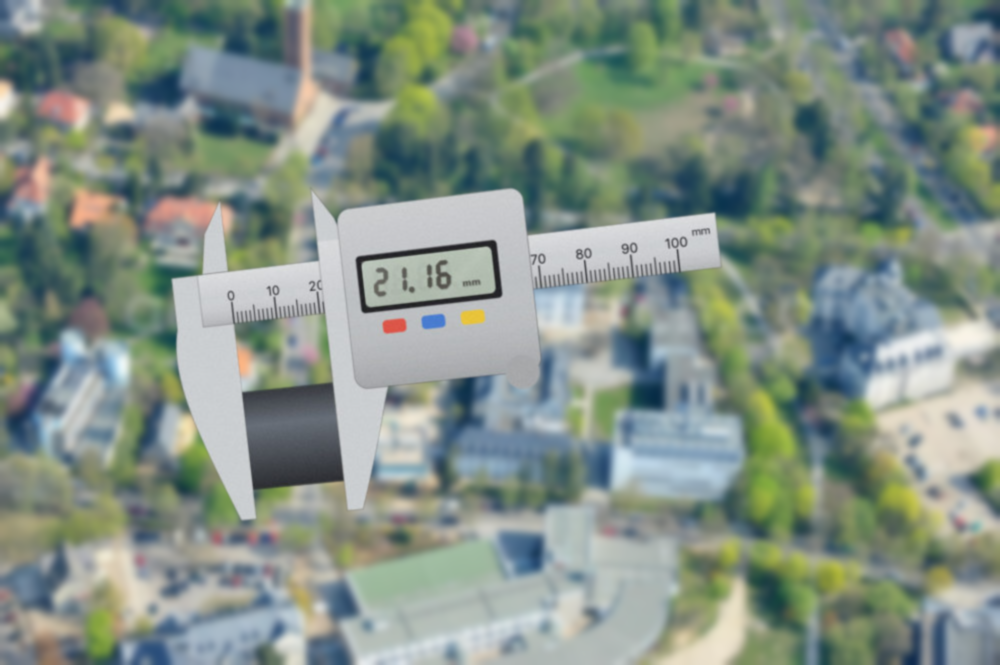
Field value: 21.16 mm
